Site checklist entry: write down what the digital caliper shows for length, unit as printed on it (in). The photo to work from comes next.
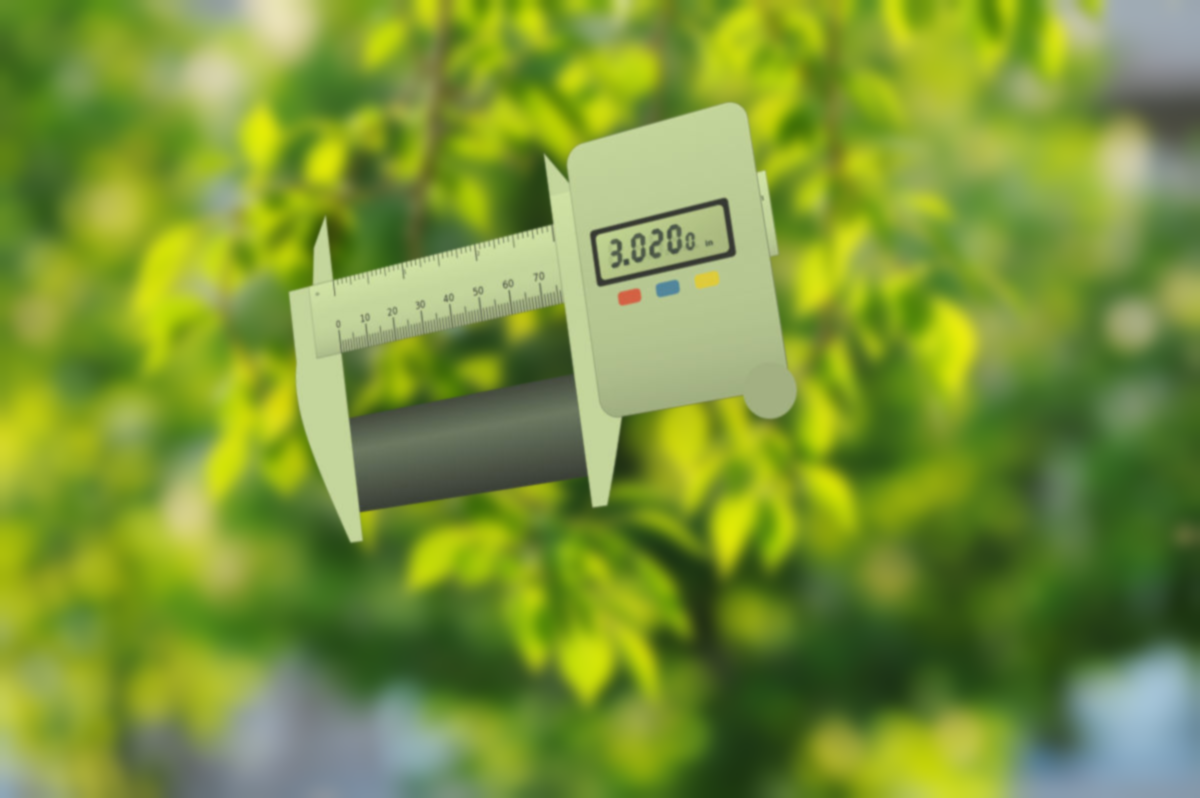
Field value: 3.0200 in
